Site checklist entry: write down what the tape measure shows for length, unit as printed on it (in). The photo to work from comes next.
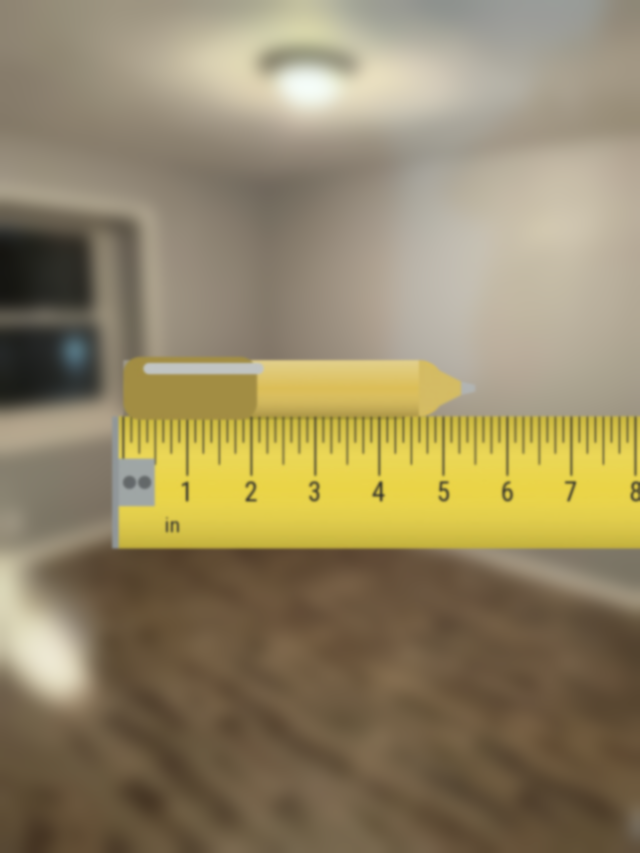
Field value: 5.5 in
